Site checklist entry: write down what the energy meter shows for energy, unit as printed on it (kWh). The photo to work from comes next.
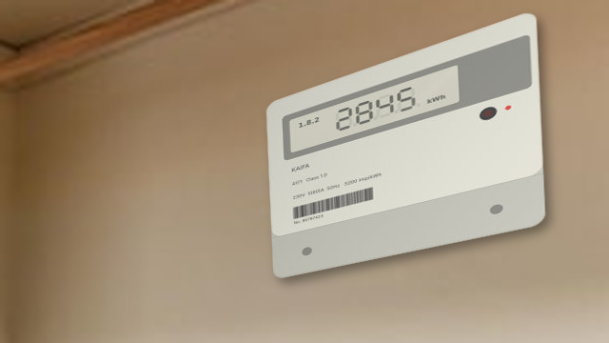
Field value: 2845 kWh
